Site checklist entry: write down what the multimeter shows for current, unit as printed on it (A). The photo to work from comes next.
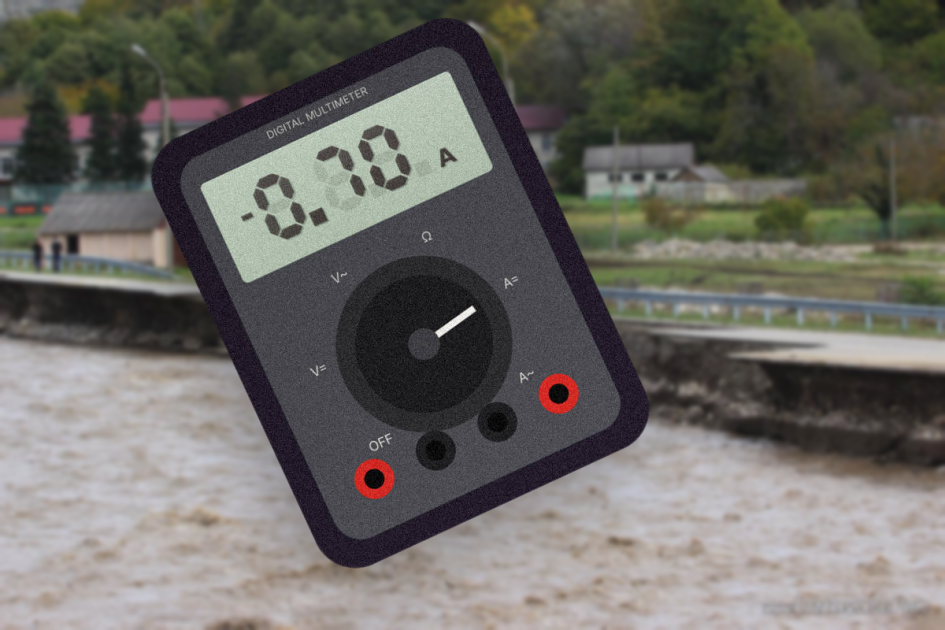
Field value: -0.70 A
